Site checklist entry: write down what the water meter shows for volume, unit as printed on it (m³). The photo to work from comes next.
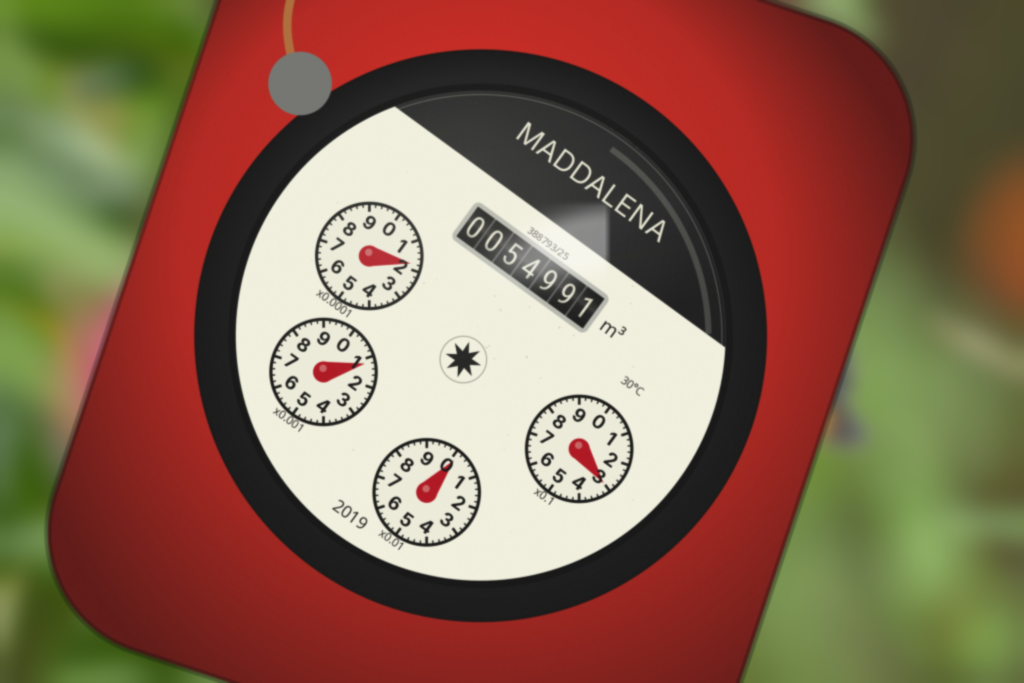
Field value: 54991.3011 m³
